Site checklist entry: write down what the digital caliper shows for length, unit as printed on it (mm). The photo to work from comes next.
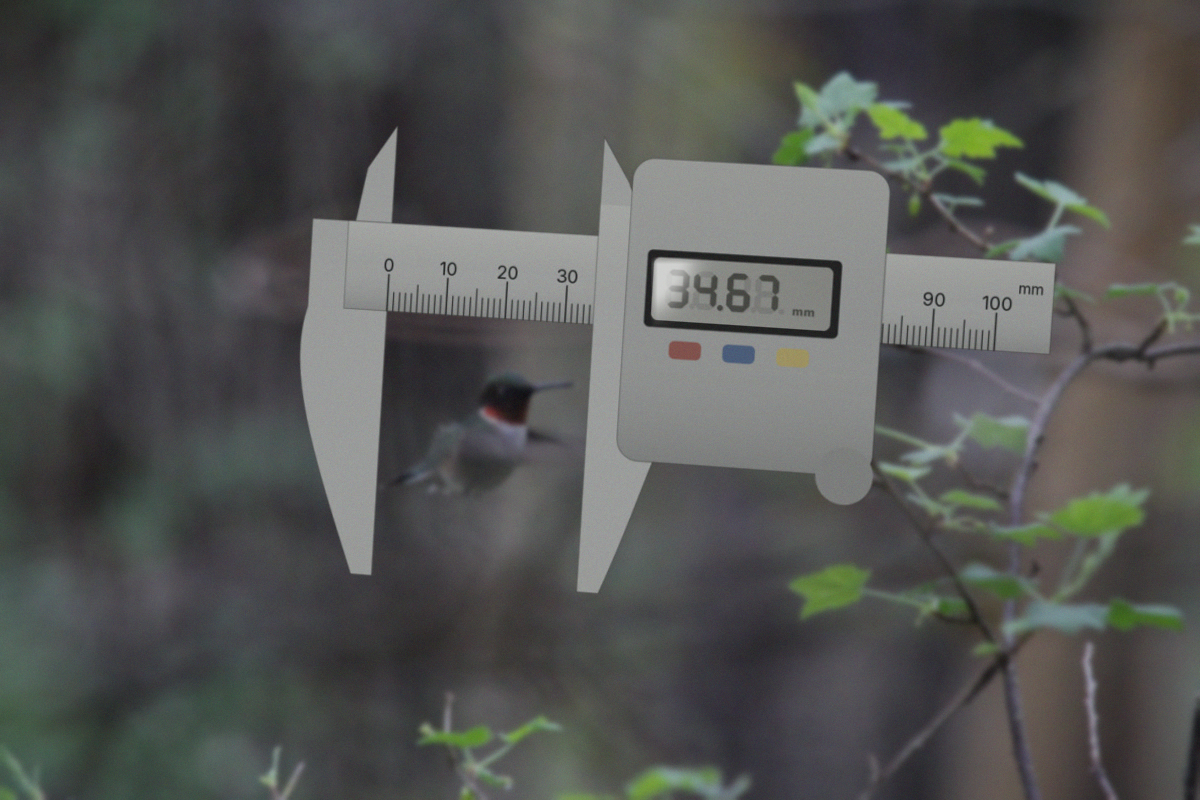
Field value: 34.67 mm
